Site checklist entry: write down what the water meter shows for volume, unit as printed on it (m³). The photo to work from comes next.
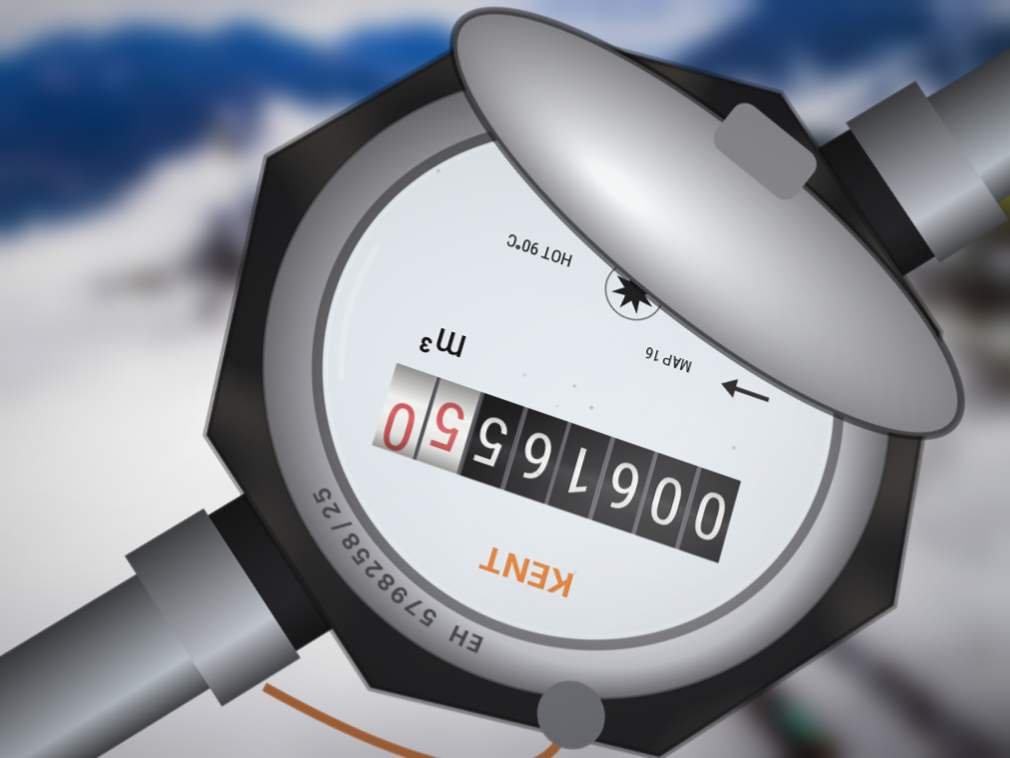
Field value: 6165.50 m³
